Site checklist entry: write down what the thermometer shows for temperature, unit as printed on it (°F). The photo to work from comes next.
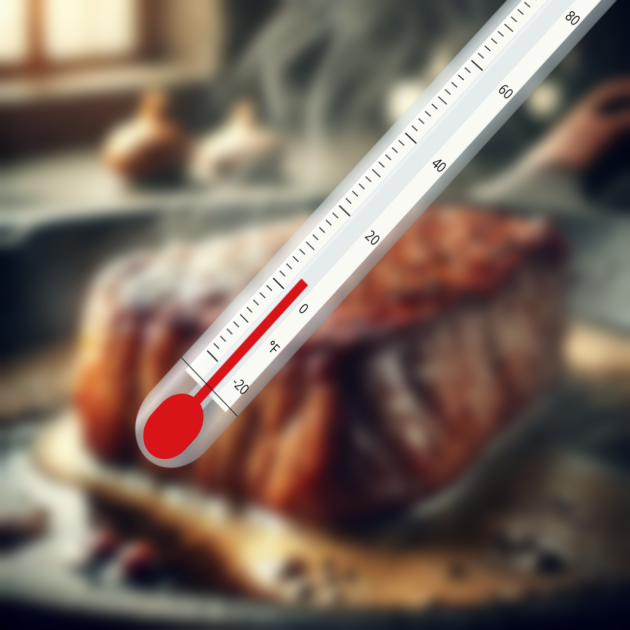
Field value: 4 °F
